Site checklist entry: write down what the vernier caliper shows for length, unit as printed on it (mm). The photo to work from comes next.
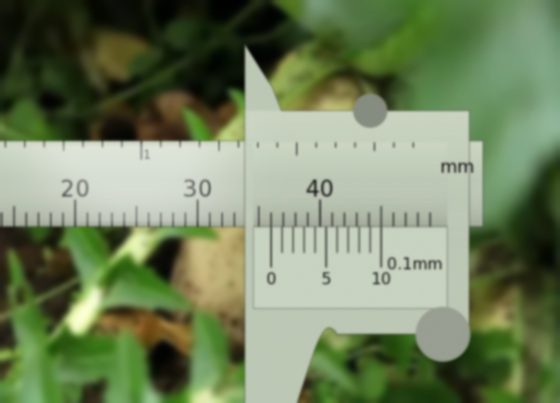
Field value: 36.0 mm
